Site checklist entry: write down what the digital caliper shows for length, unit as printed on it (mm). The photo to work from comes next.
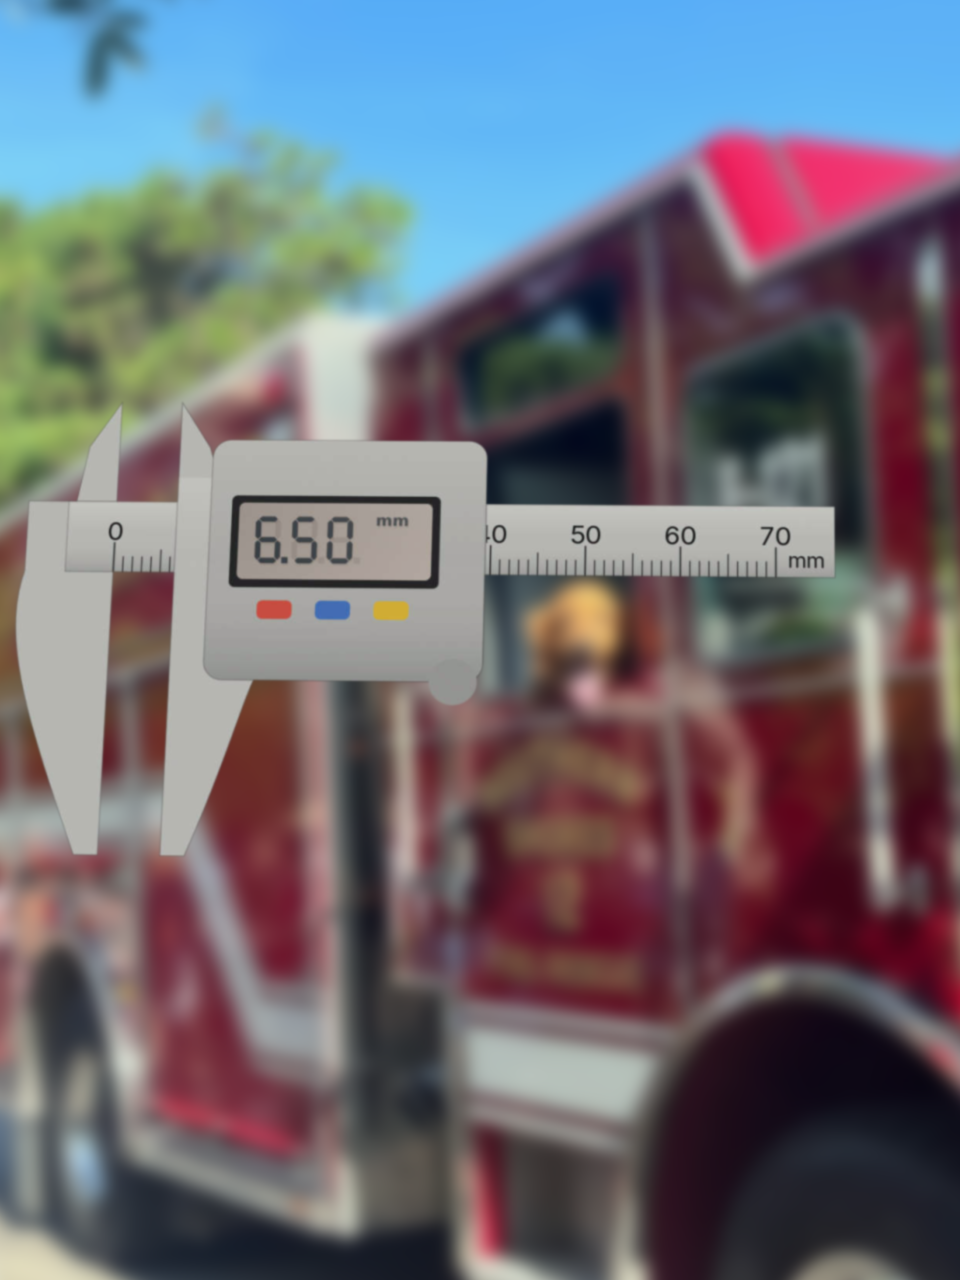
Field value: 6.50 mm
